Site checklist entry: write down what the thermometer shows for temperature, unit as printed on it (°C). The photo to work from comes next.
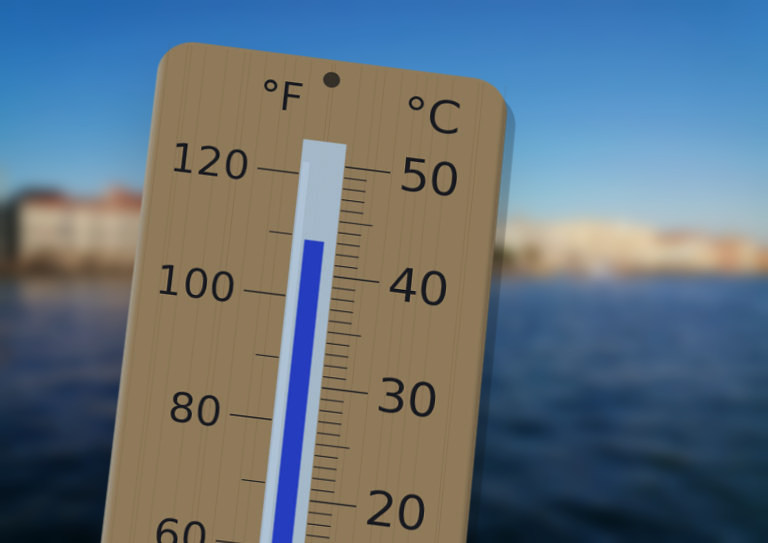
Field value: 43 °C
